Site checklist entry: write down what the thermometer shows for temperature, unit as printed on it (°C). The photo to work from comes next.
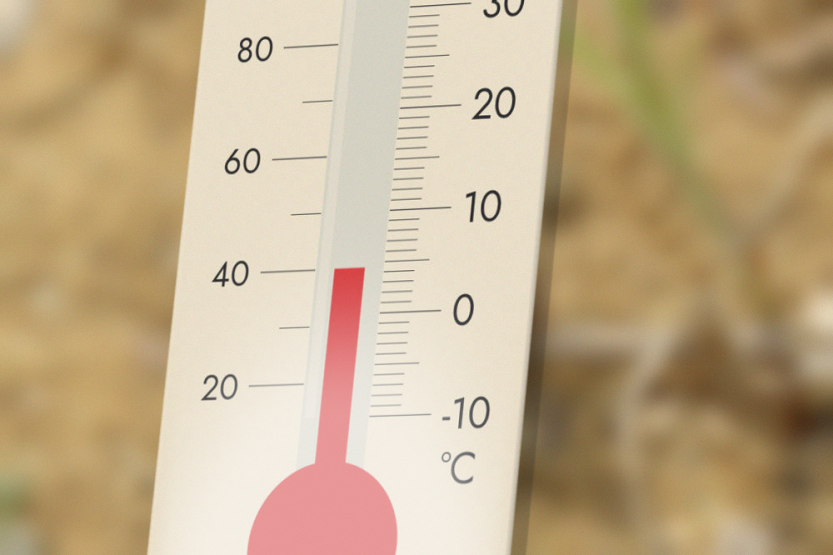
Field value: 4.5 °C
